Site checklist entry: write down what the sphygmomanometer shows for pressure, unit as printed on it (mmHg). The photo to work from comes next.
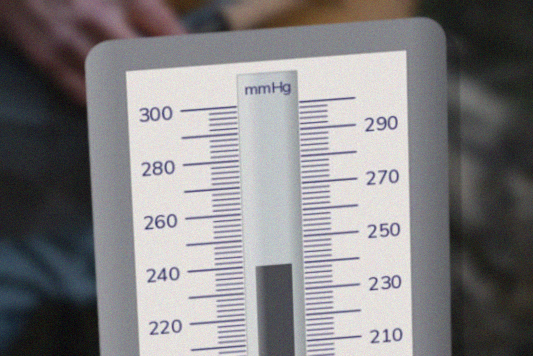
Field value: 240 mmHg
